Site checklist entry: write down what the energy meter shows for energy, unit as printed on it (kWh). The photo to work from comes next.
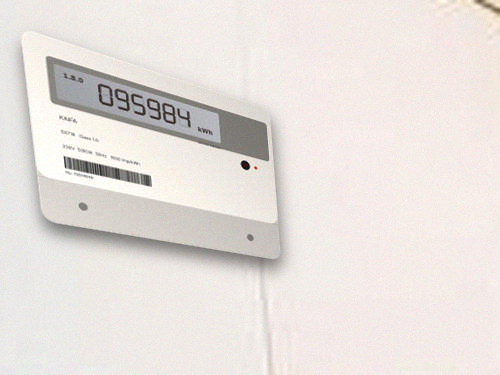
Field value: 95984 kWh
